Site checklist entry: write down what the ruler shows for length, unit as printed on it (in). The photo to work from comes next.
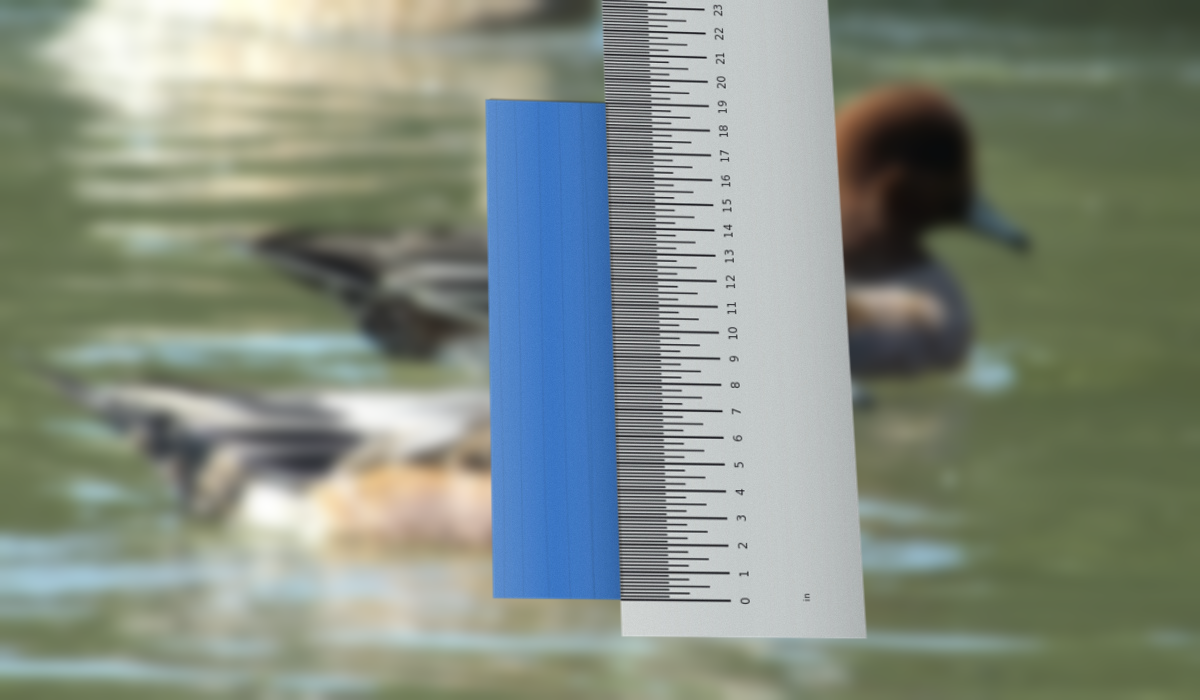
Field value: 19 in
